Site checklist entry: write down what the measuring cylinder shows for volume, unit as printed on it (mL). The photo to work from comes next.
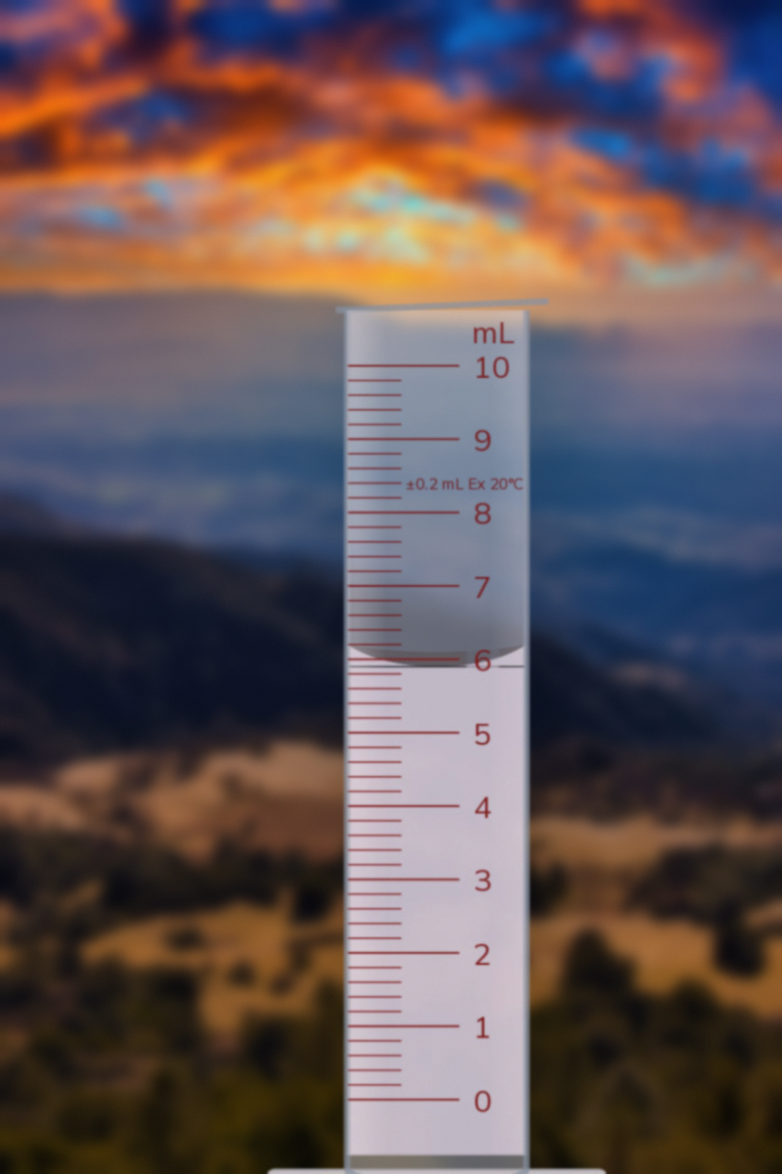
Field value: 5.9 mL
